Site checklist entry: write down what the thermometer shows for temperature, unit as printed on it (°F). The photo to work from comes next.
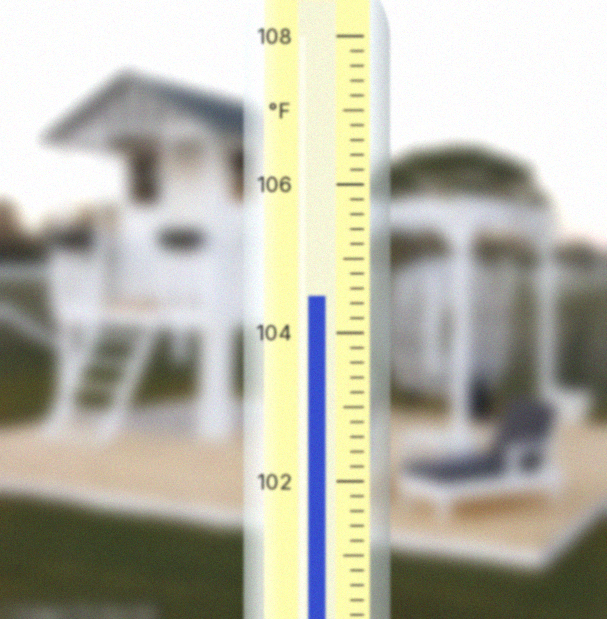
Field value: 104.5 °F
